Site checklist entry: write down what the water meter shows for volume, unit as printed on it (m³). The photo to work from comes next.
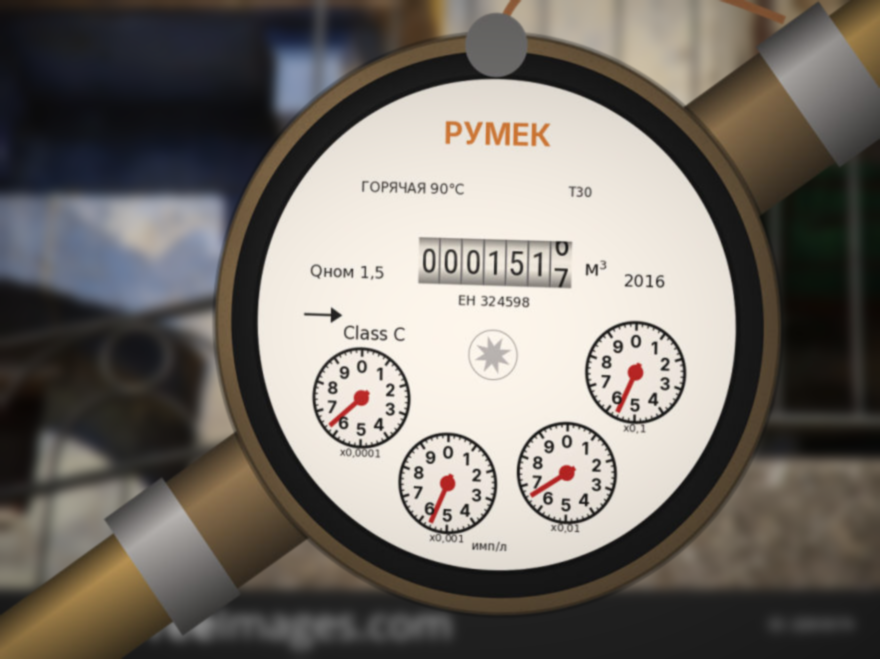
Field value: 1516.5656 m³
